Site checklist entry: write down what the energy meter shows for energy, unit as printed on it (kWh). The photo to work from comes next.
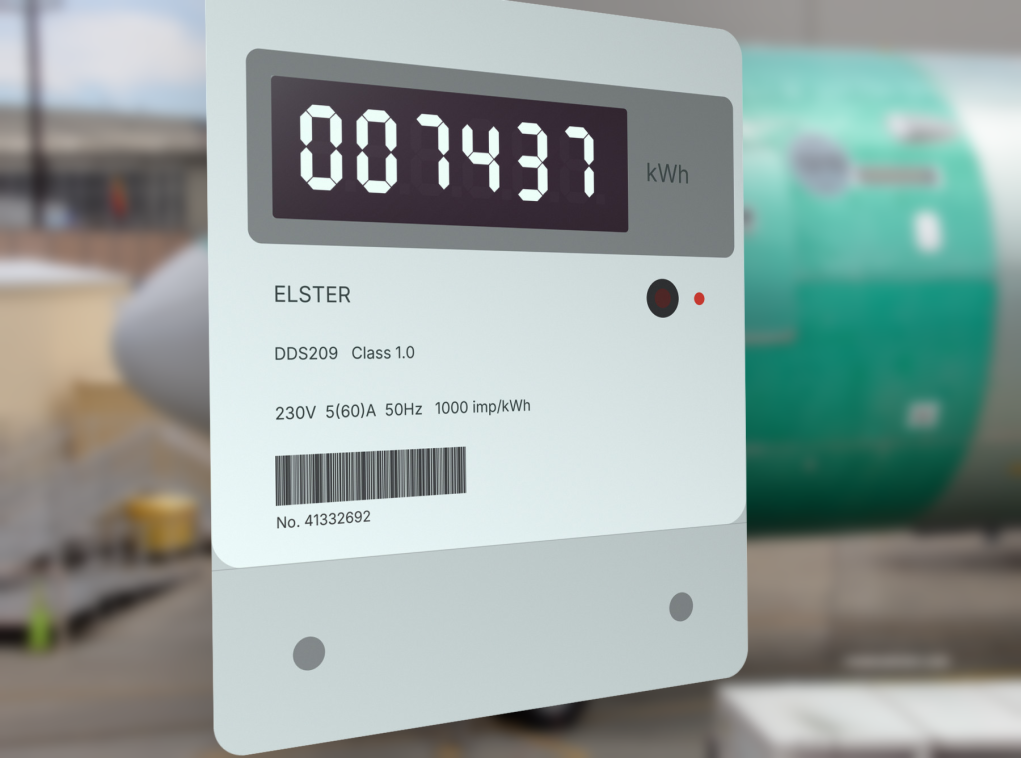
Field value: 7437 kWh
